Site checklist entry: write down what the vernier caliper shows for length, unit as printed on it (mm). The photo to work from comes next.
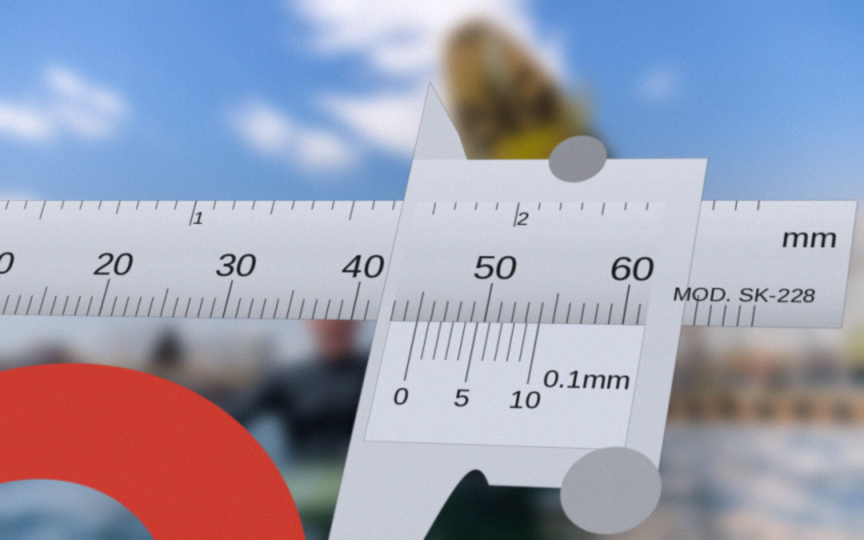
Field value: 45.0 mm
